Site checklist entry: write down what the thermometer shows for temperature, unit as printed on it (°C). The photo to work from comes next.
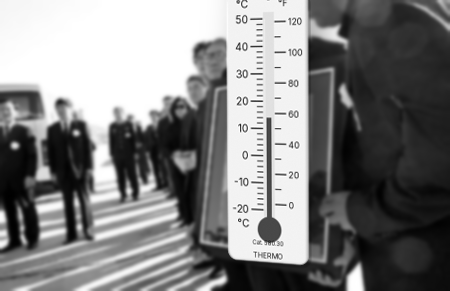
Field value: 14 °C
